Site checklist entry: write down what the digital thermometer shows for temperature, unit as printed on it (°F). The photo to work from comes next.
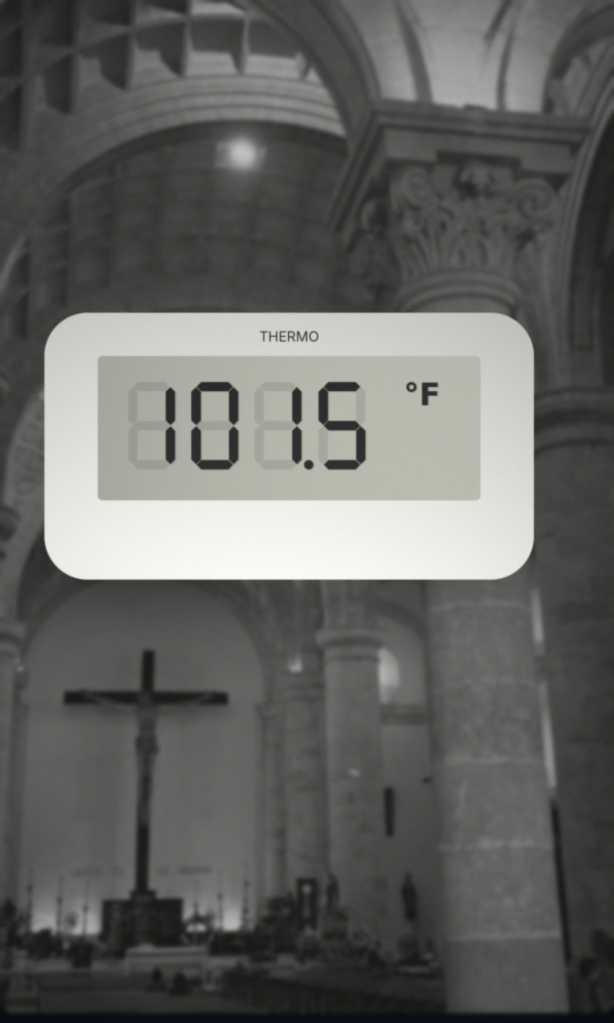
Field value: 101.5 °F
